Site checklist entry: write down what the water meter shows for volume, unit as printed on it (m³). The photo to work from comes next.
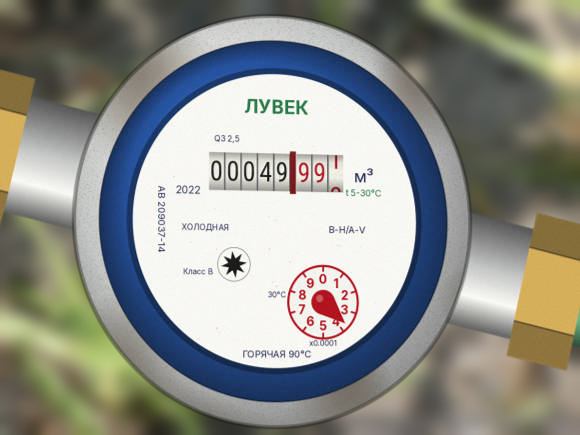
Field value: 49.9913 m³
